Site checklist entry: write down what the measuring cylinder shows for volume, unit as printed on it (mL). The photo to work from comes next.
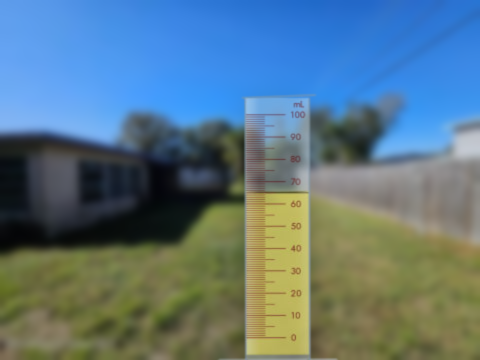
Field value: 65 mL
